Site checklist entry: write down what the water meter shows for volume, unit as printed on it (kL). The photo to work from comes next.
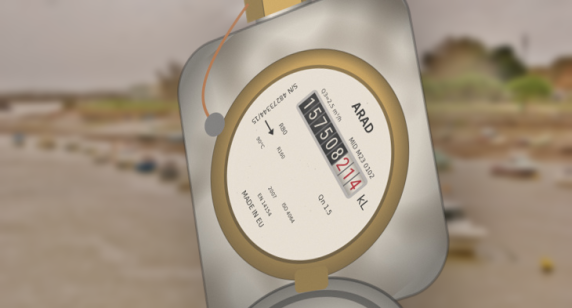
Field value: 157508.214 kL
